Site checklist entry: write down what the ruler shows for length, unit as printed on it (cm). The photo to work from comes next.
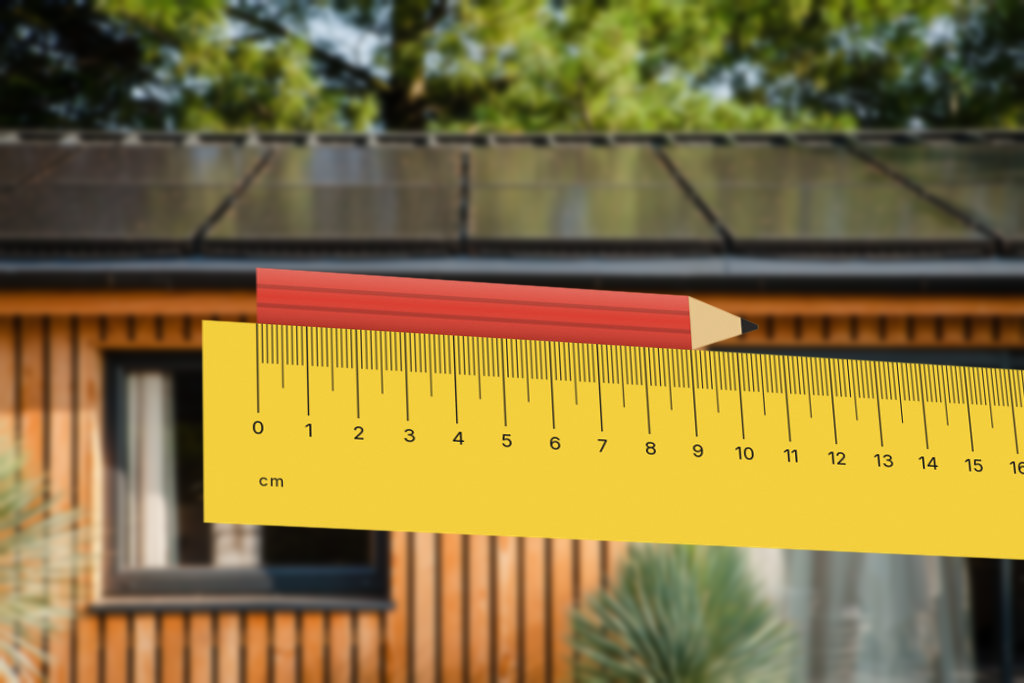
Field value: 10.5 cm
